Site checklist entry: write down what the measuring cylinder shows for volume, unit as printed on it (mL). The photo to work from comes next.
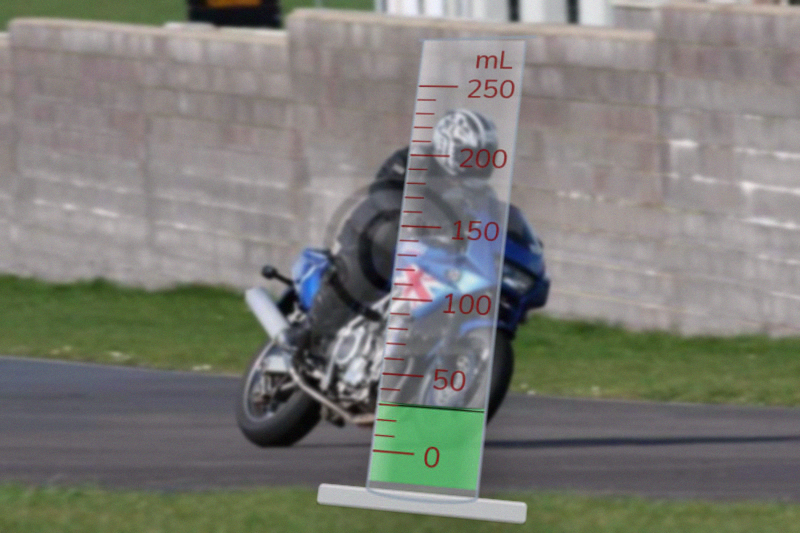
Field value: 30 mL
